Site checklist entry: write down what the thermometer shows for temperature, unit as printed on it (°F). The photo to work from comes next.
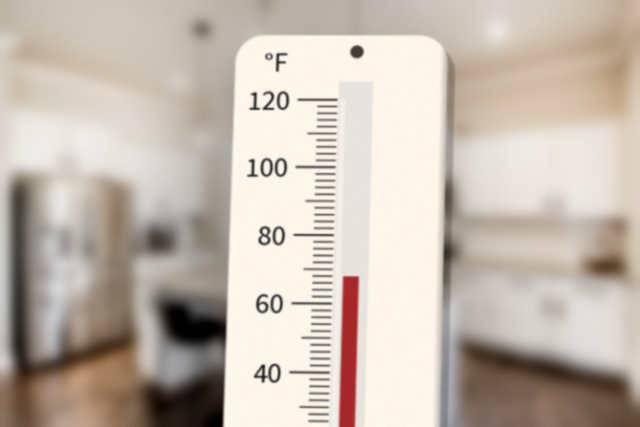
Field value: 68 °F
